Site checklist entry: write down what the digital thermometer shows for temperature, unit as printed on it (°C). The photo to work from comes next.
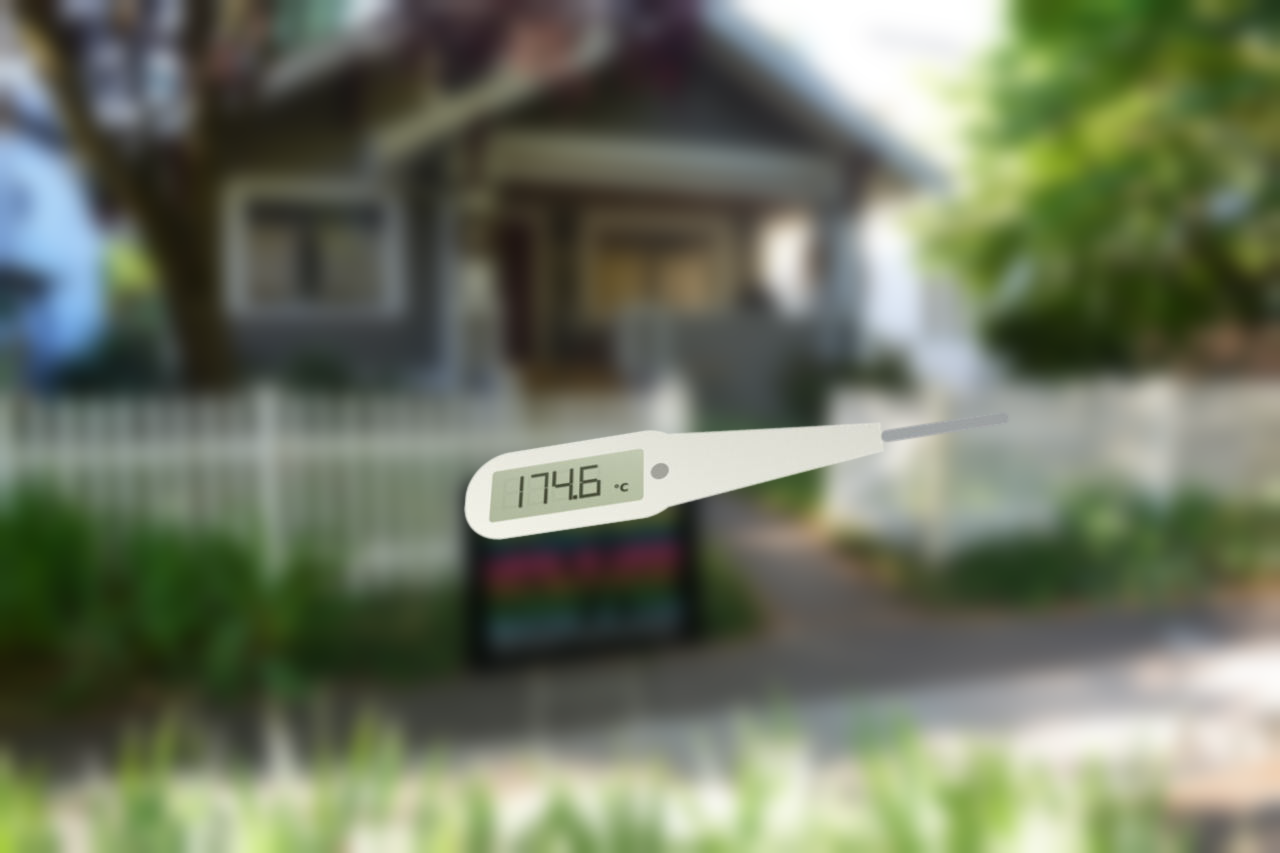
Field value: 174.6 °C
